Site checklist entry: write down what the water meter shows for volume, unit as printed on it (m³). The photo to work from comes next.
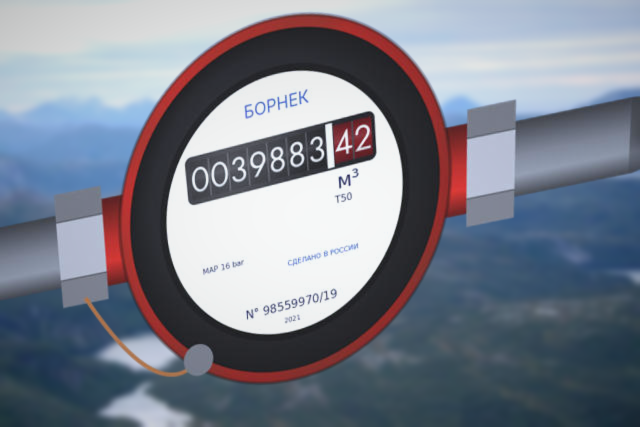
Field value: 39883.42 m³
